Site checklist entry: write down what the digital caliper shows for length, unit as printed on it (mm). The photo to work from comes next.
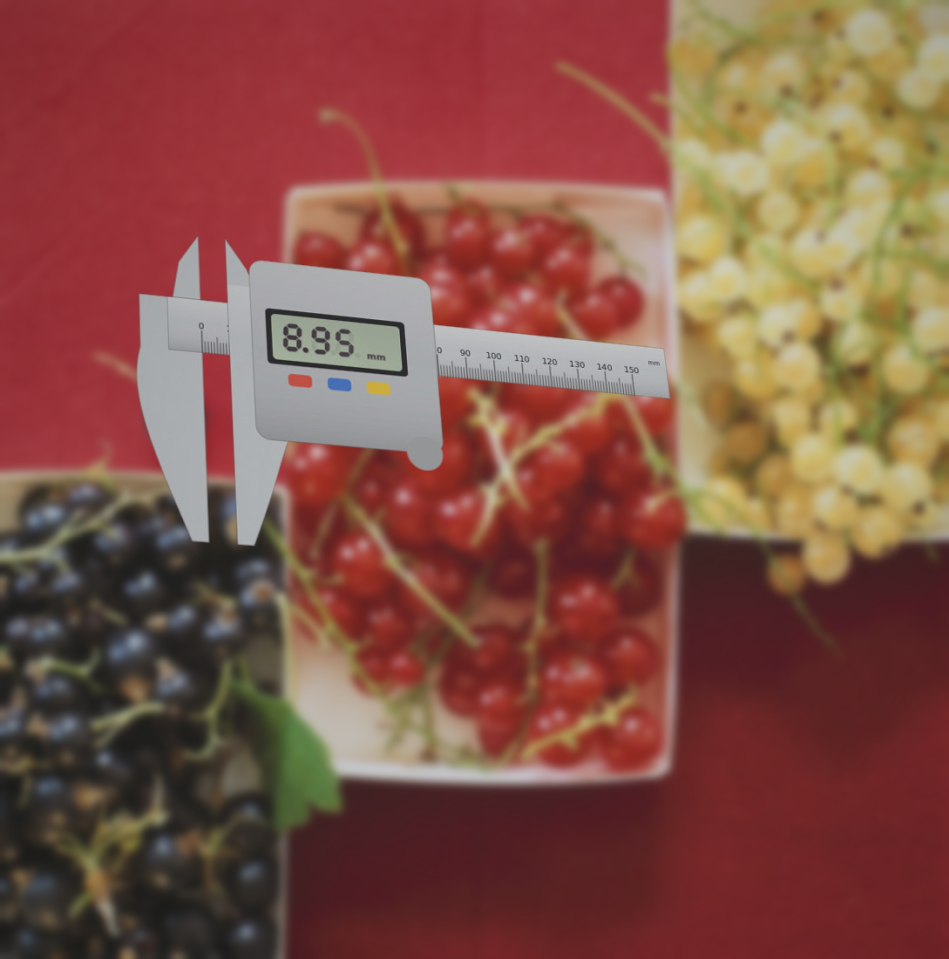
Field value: 8.95 mm
